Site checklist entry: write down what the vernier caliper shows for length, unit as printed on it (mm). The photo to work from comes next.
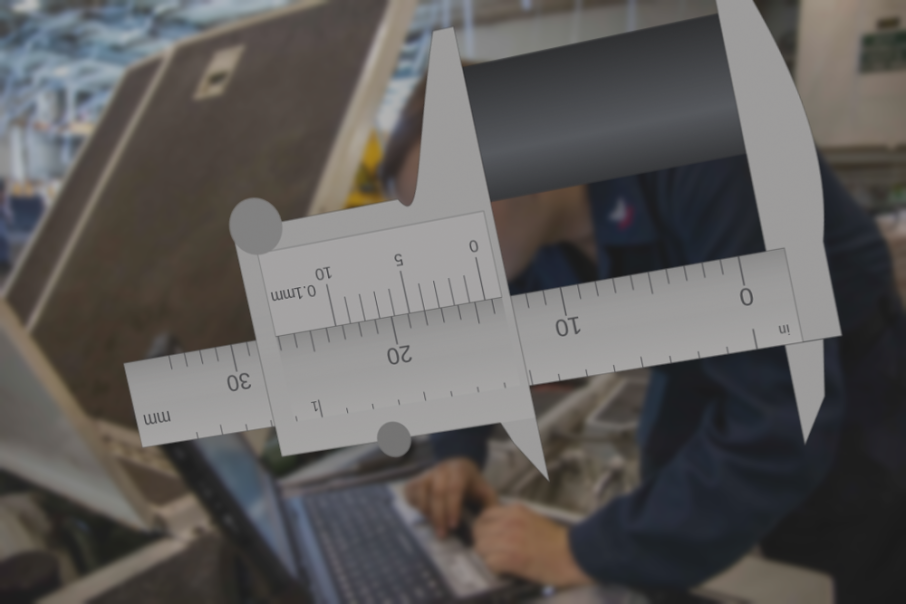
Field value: 14.4 mm
